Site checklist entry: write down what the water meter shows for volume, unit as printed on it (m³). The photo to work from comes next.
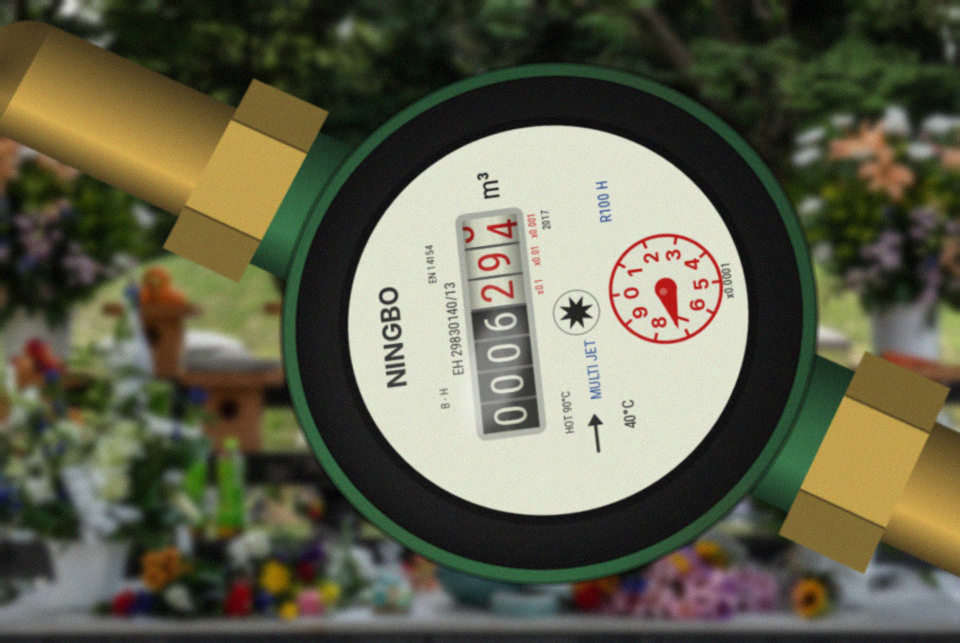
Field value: 6.2937 m³
